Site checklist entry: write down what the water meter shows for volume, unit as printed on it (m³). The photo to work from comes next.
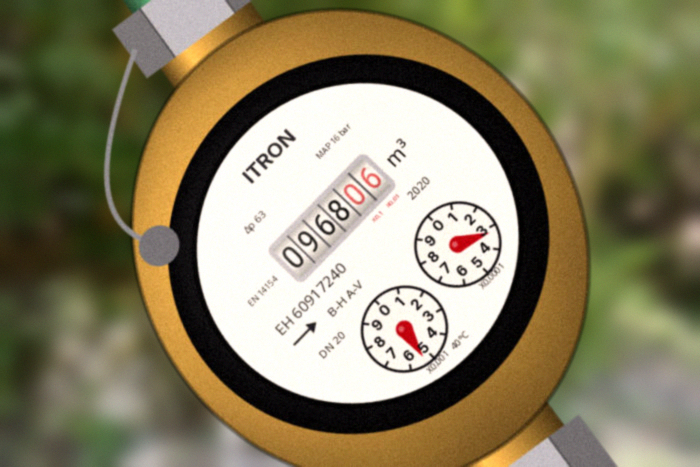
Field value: 968.0653 m³
